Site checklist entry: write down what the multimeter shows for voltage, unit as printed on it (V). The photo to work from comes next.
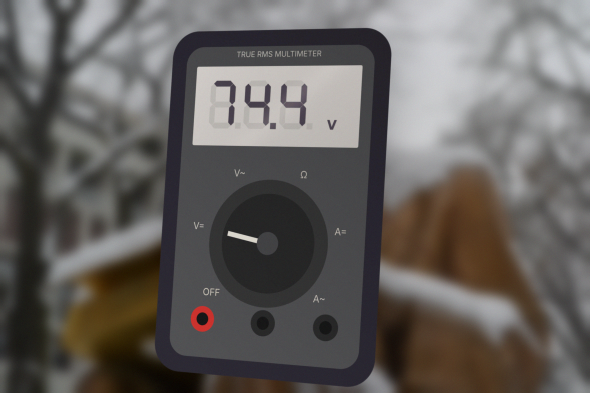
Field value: 74.4 V
